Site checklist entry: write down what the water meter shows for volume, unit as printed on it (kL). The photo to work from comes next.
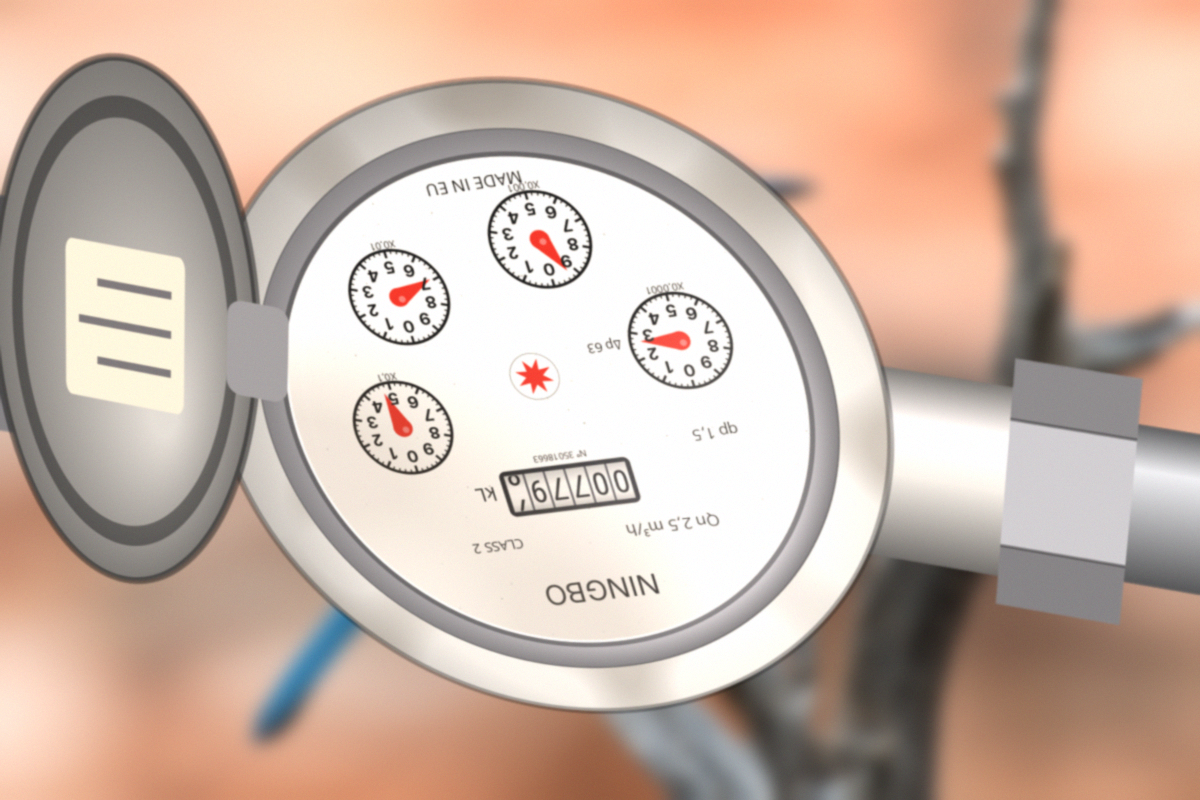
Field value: 7797.4692 kL
